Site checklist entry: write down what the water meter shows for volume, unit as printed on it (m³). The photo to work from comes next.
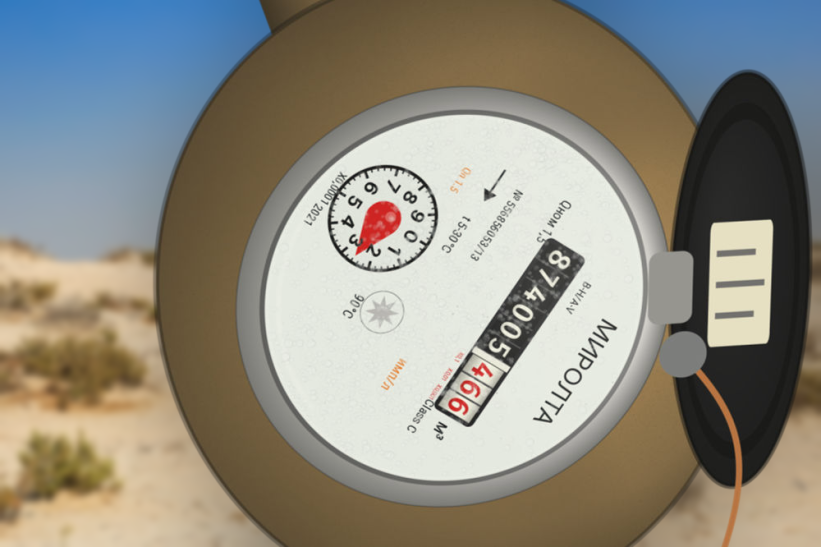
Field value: 874005.4662 m³
